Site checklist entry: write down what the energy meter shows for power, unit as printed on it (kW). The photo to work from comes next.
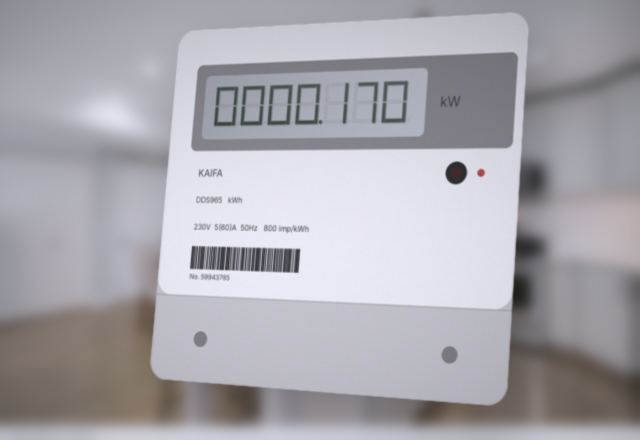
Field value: 0.170 kW
